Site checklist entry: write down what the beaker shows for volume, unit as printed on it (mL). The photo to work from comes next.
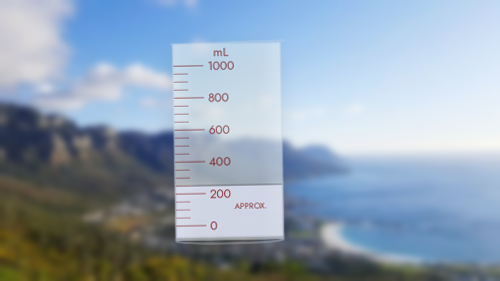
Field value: 250 mL
